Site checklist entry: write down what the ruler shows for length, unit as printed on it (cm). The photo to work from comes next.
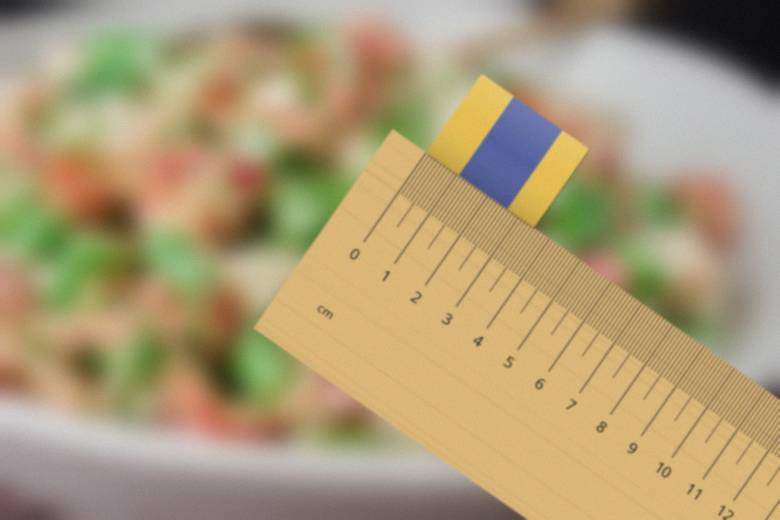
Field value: 3.5 cm
